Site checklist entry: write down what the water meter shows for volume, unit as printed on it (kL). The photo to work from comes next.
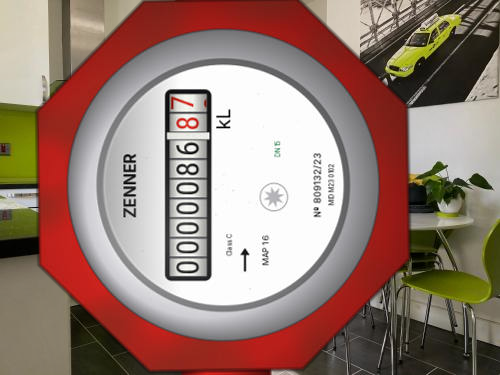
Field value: 86.87 kL
